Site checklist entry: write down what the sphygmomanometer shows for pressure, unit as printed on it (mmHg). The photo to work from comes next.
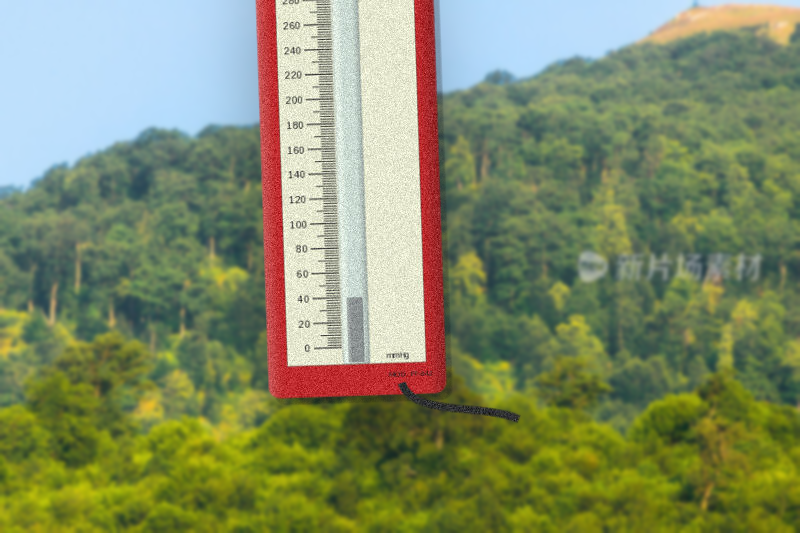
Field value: 40 mmHg
